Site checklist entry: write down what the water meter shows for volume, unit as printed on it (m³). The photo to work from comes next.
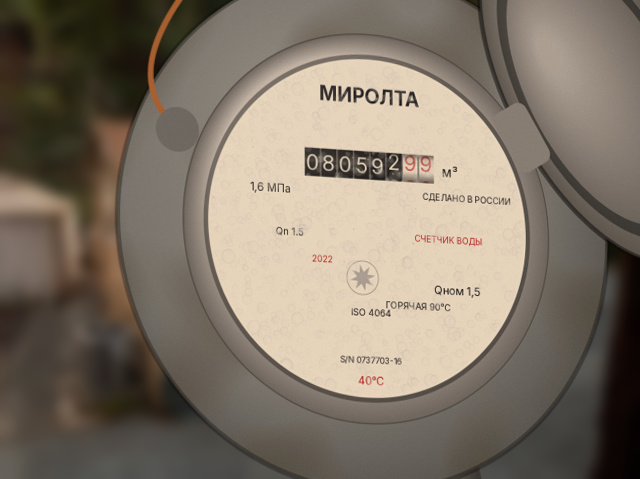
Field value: 80592.99 m³
